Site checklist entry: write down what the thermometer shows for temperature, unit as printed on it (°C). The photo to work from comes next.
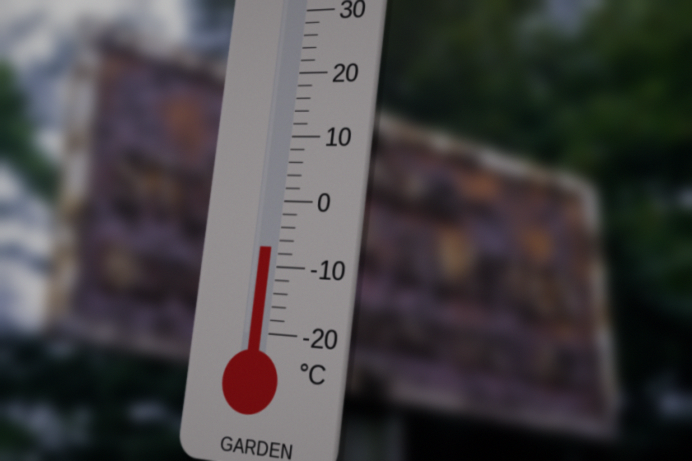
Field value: -7 °C
